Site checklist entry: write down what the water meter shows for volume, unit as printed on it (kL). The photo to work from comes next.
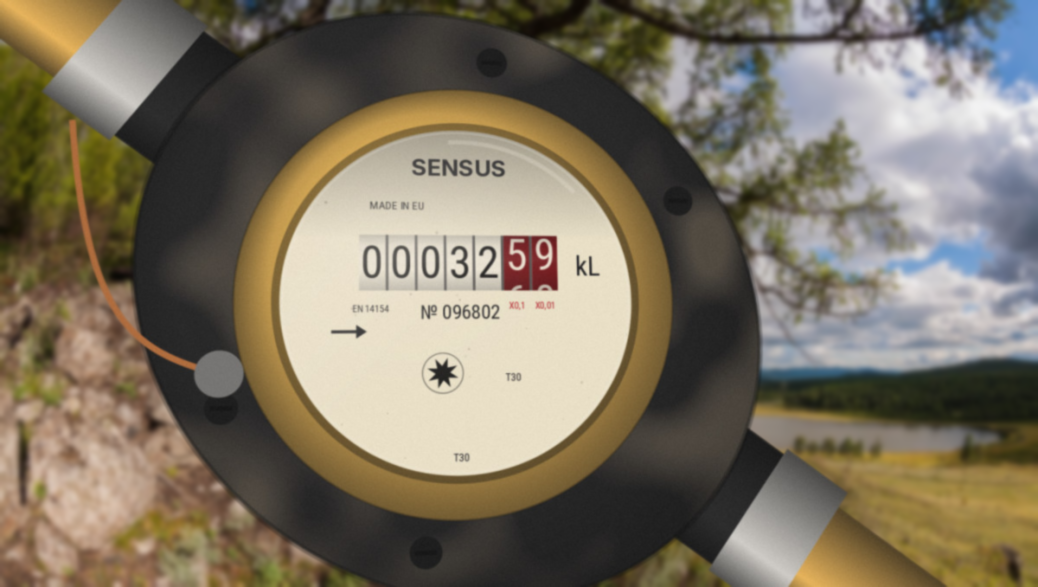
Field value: 32.59 kL
